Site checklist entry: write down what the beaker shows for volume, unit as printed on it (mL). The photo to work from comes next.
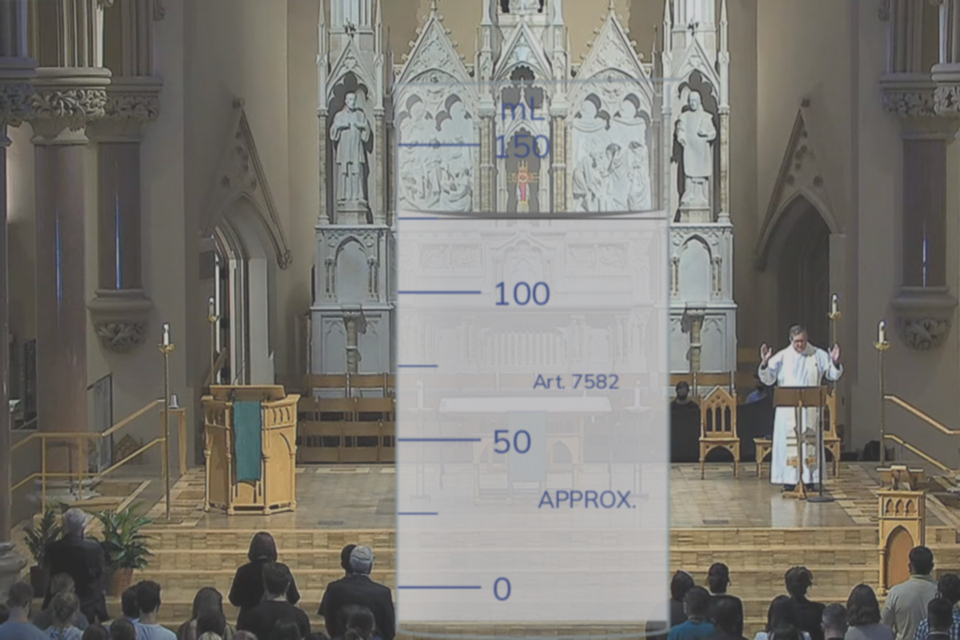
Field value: 125 mL
